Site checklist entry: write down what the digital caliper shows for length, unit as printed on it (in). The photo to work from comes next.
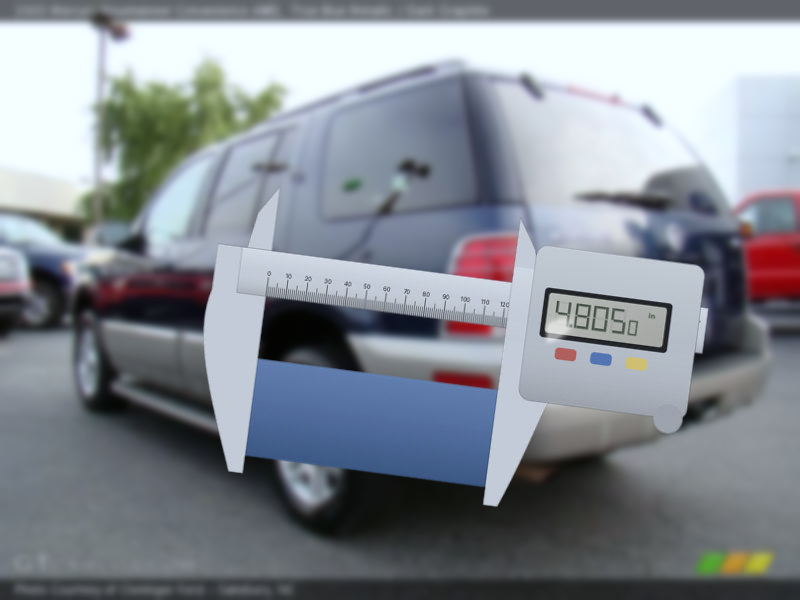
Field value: 4.8050 in
